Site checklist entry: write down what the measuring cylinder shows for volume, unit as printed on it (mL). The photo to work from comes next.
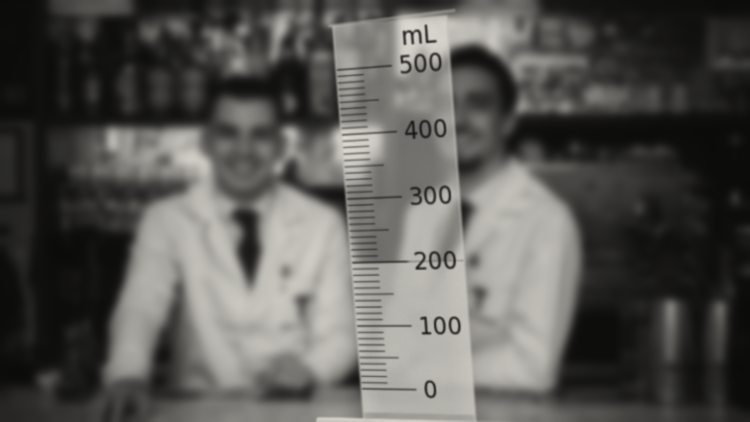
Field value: 200 mL
